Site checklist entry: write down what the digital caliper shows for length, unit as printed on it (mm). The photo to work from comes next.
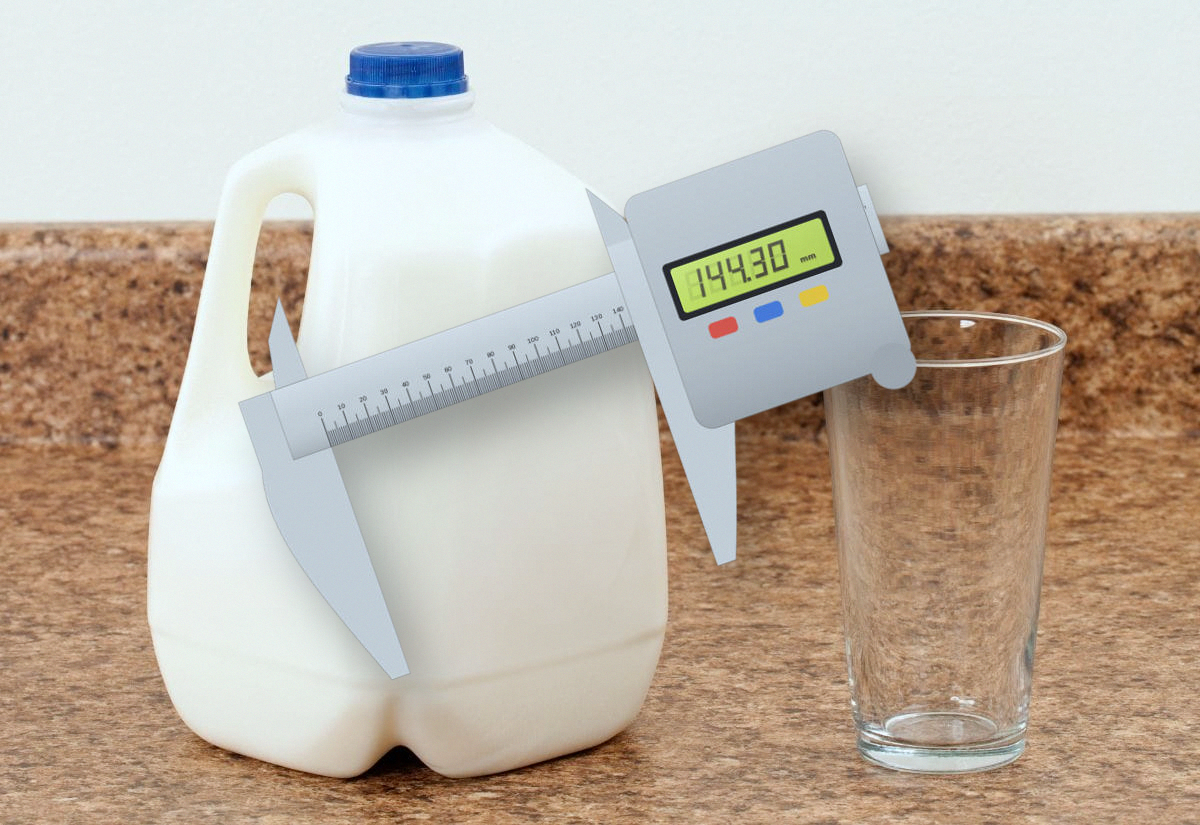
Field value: 144.30 mm
